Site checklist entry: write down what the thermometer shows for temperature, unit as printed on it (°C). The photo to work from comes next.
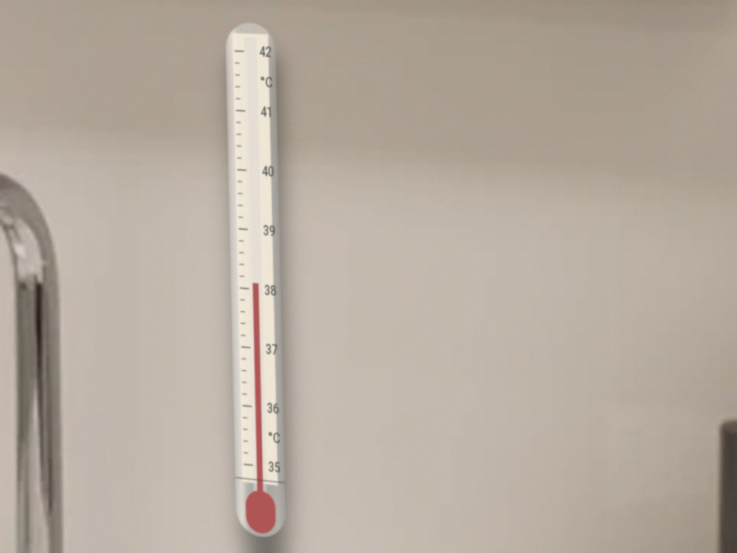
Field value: 38.1 °C
